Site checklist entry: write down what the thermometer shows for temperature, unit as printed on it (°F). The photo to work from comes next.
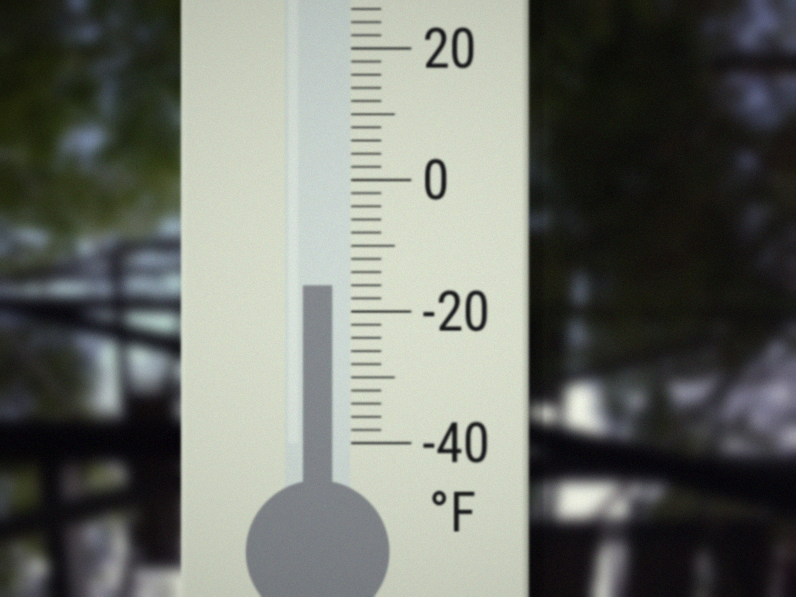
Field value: -16 °F
